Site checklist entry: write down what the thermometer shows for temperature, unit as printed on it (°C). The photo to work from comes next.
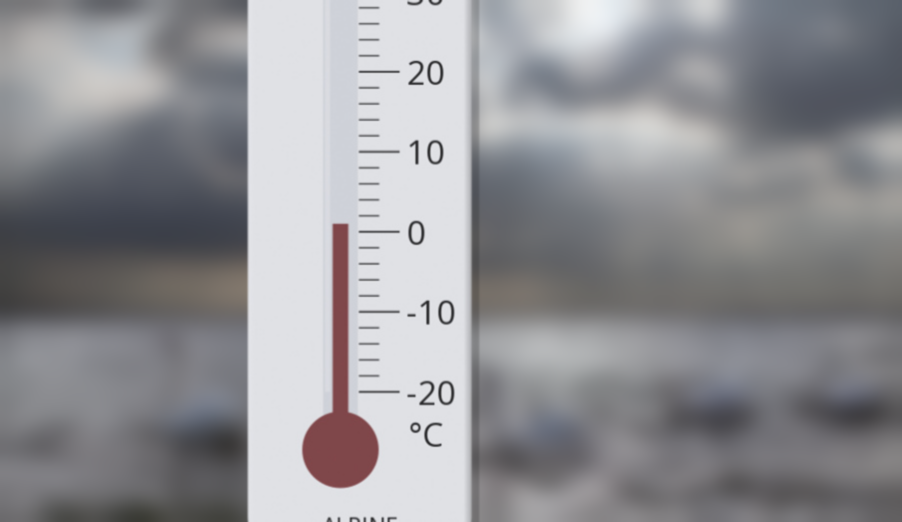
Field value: 1 °C
